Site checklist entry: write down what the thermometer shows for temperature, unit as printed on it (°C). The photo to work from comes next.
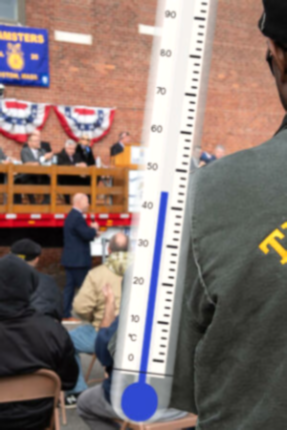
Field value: 44 °C
